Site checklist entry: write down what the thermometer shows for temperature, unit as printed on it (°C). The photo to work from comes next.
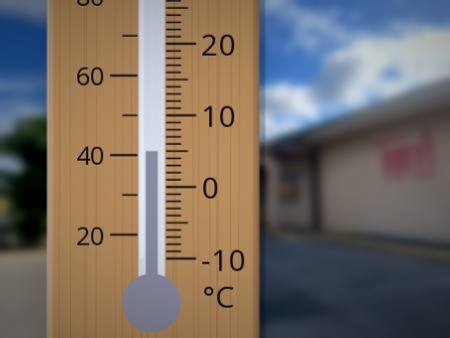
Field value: 5 °C
